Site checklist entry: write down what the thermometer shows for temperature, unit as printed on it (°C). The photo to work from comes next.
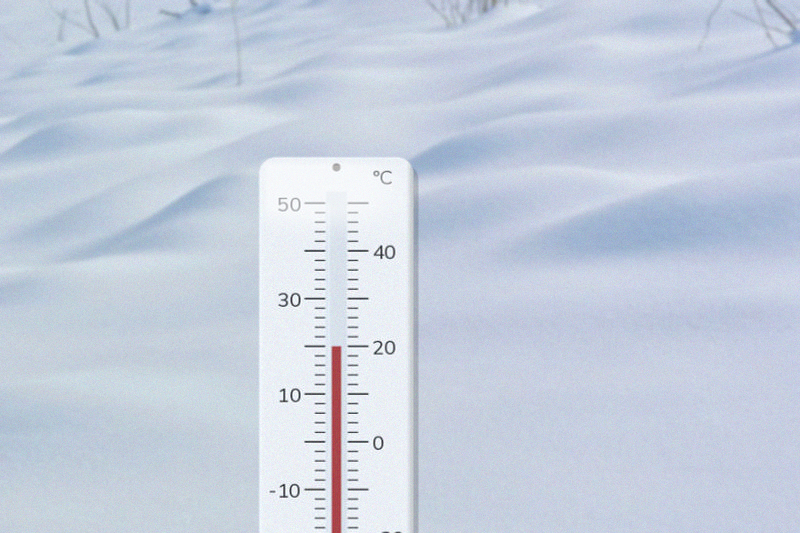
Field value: 20 °C
